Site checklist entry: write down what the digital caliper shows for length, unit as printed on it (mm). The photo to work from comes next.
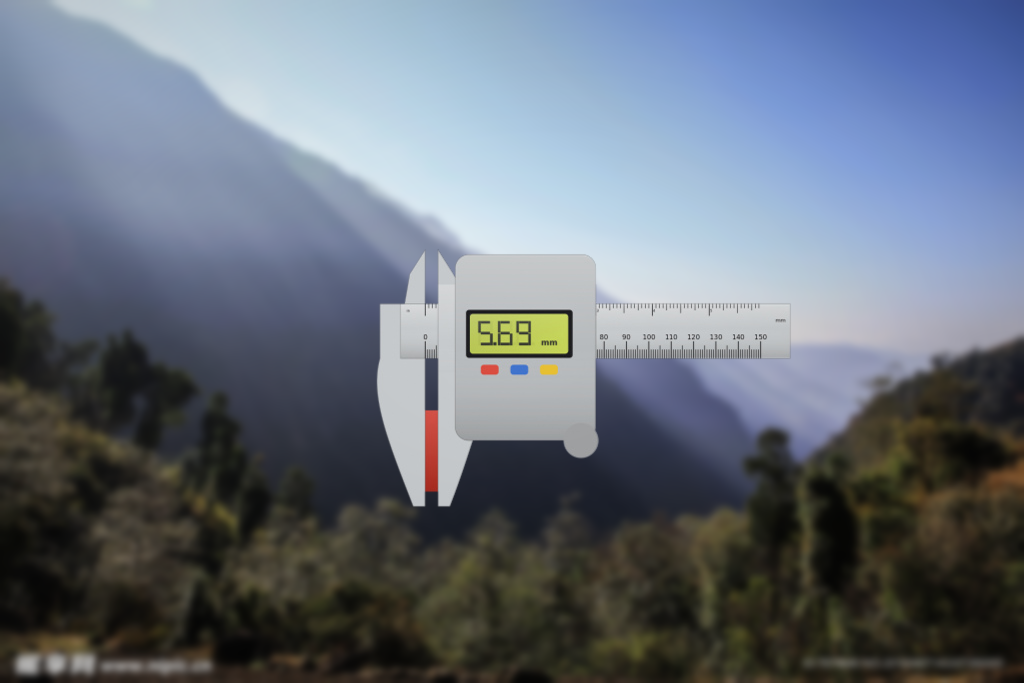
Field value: 5.69 mm
